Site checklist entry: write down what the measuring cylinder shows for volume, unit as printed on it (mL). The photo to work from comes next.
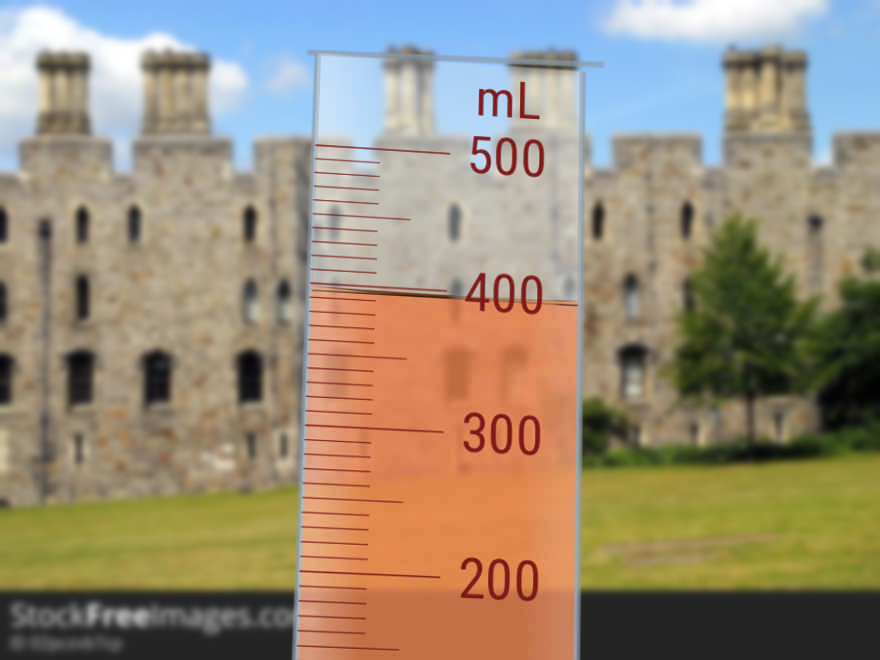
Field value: 395 mL
